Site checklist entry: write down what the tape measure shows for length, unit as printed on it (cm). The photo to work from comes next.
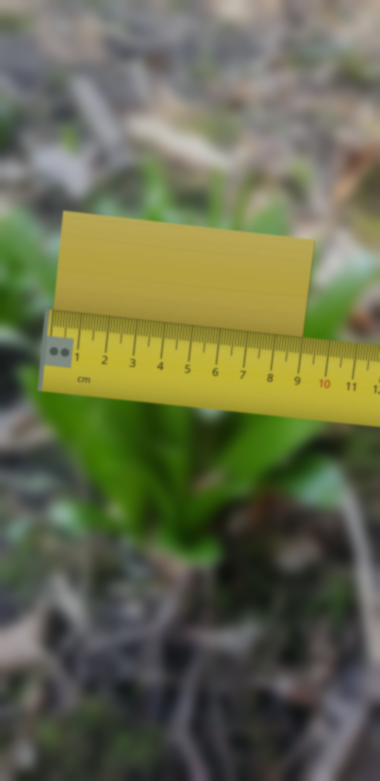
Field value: 9 cm
